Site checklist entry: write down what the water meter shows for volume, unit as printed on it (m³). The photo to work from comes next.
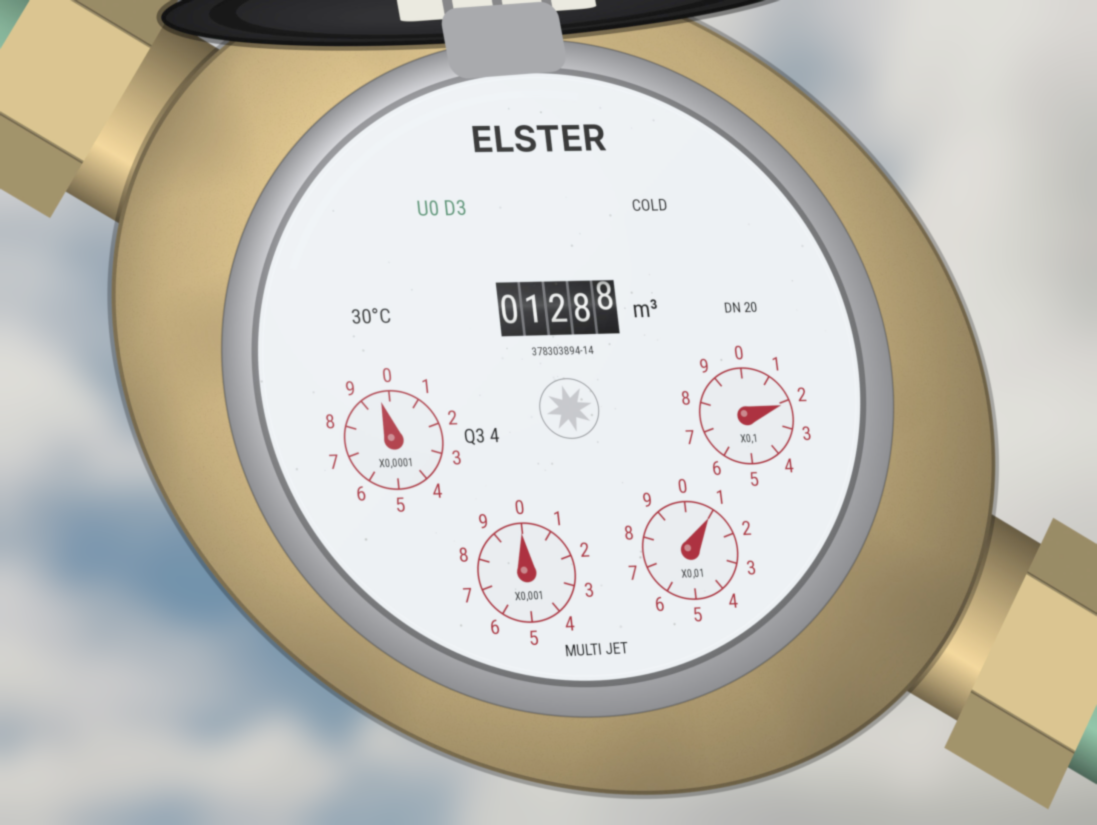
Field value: 1288.2099 m³
